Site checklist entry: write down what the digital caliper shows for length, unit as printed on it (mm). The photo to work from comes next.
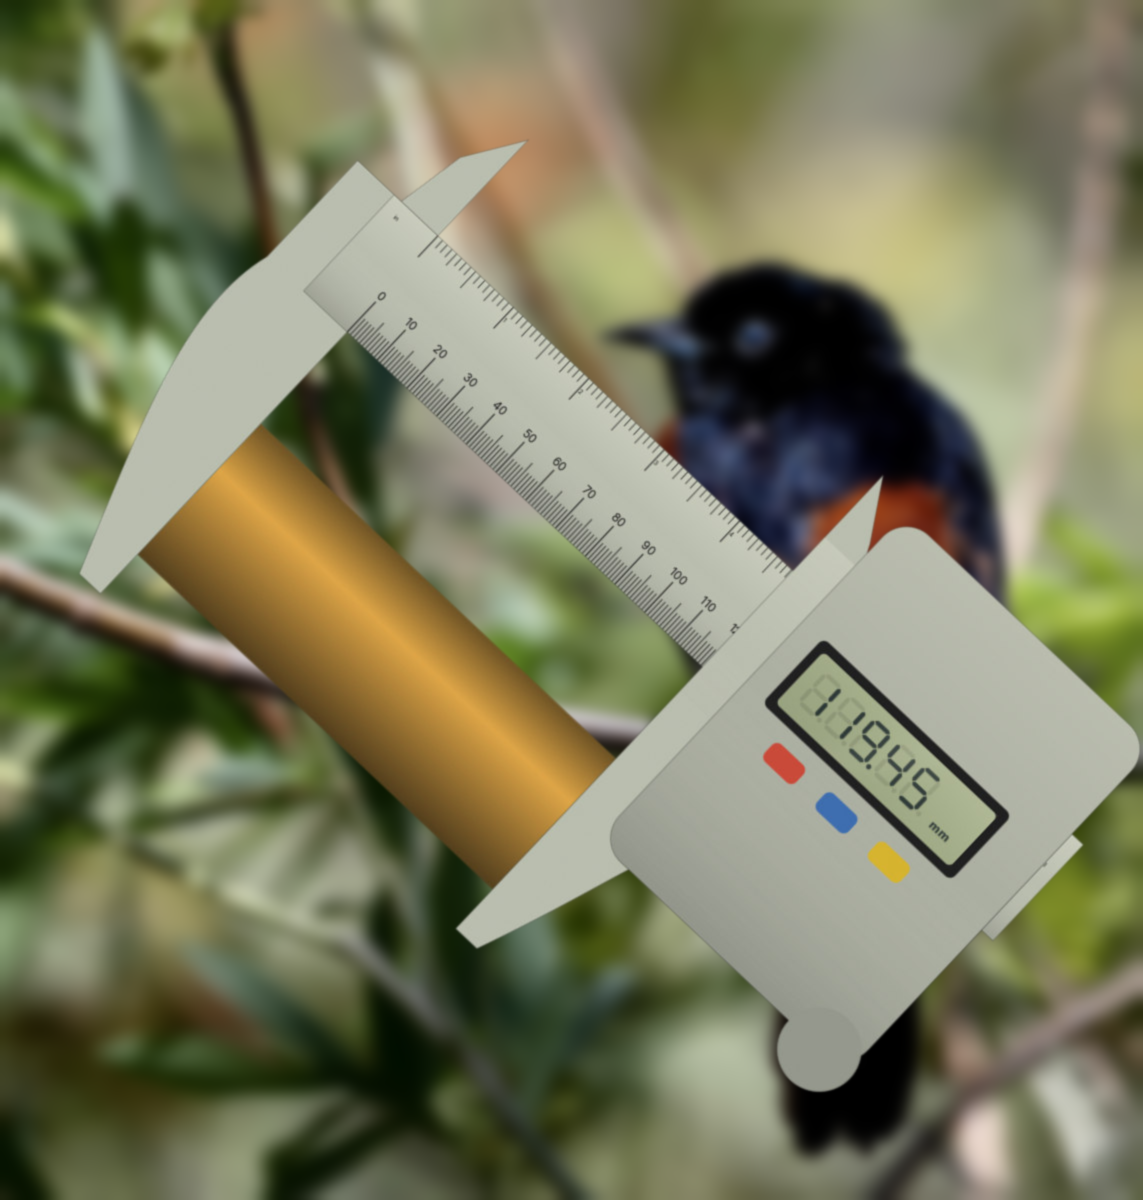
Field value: 119.45 mm
